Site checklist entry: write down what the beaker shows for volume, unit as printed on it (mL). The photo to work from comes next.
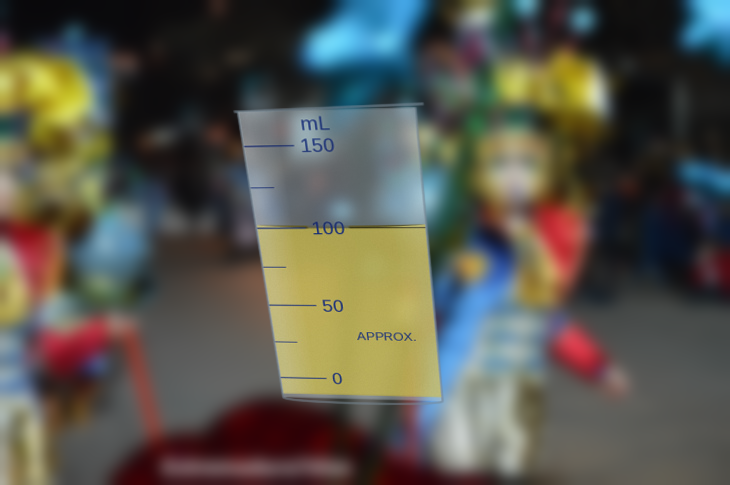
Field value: 100 mL
